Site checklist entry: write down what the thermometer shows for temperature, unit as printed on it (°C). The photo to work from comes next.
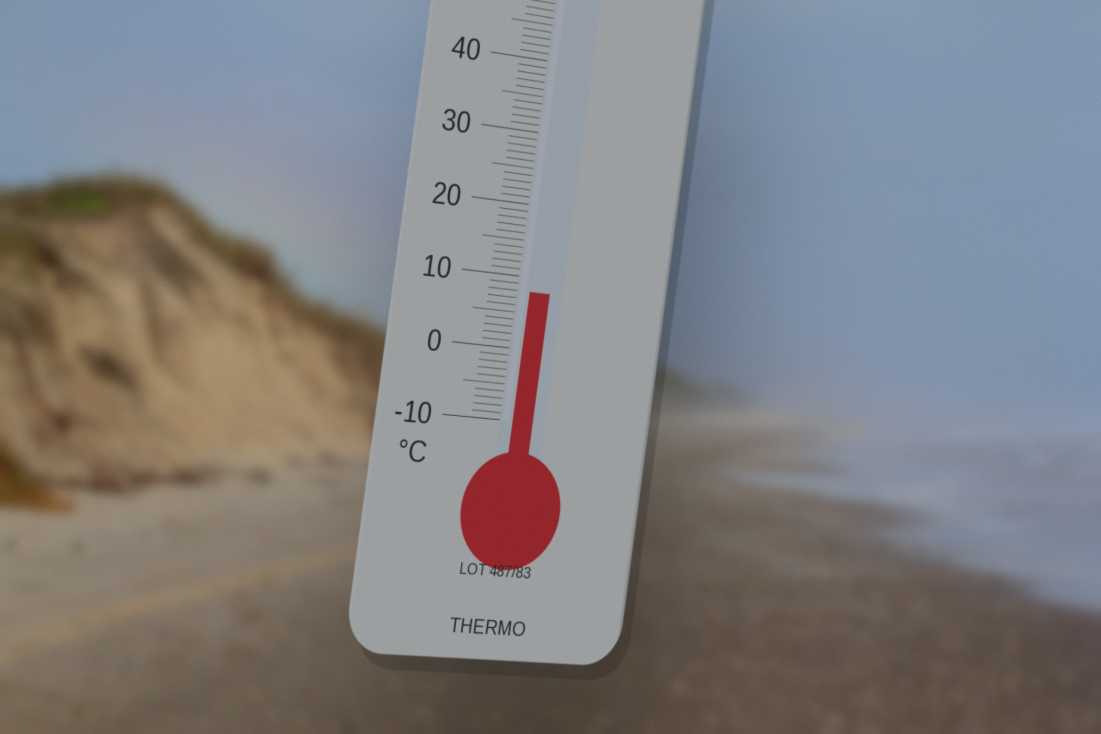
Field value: 8 °C
